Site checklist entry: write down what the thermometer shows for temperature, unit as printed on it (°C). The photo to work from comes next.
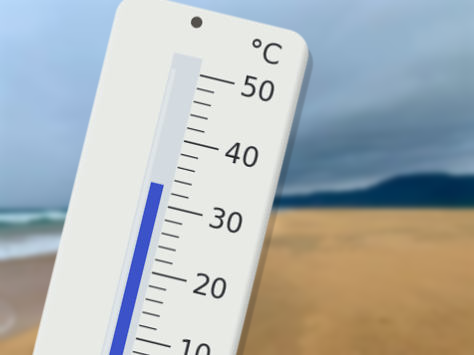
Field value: 33 °C
